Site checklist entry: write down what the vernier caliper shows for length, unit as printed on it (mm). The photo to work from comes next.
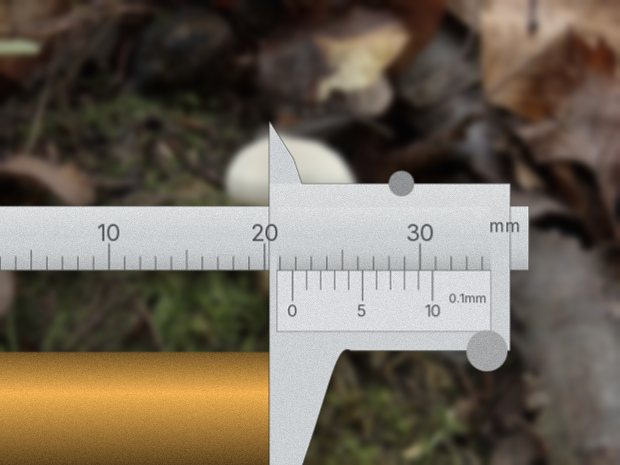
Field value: 21.8 mm
